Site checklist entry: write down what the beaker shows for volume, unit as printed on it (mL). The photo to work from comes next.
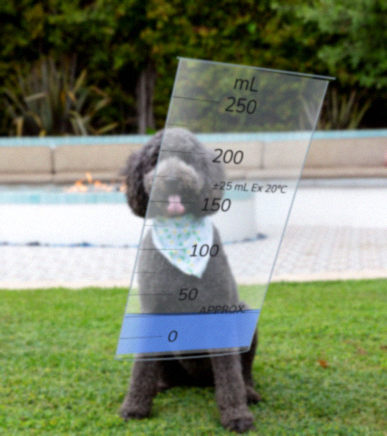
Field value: 25 mL
